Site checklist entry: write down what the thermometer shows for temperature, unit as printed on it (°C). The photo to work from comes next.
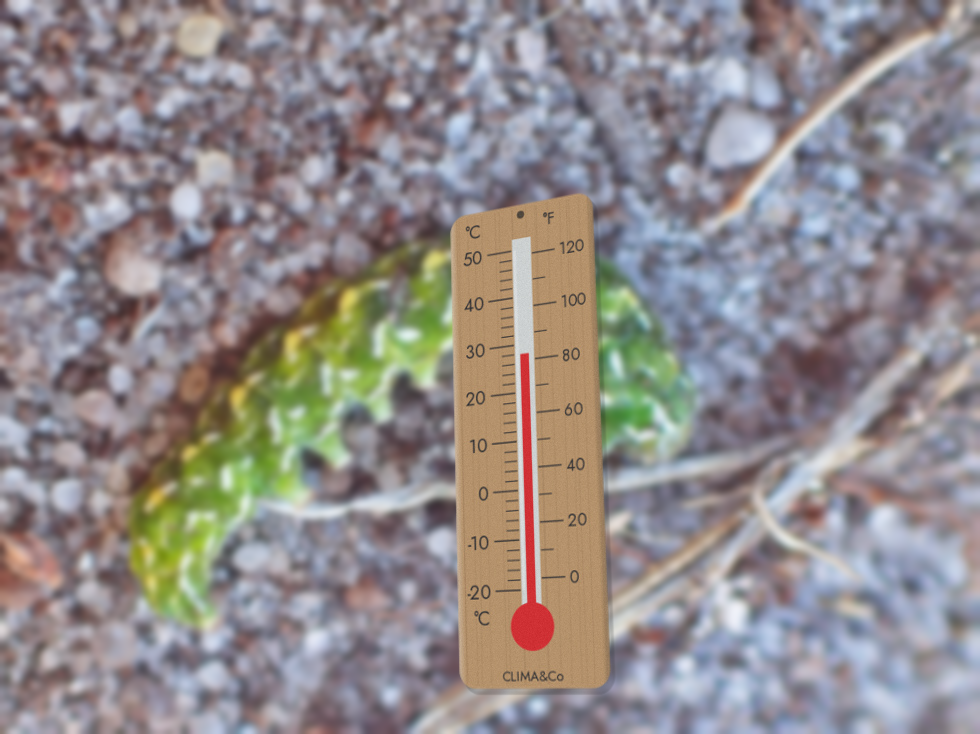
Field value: 28 °C
